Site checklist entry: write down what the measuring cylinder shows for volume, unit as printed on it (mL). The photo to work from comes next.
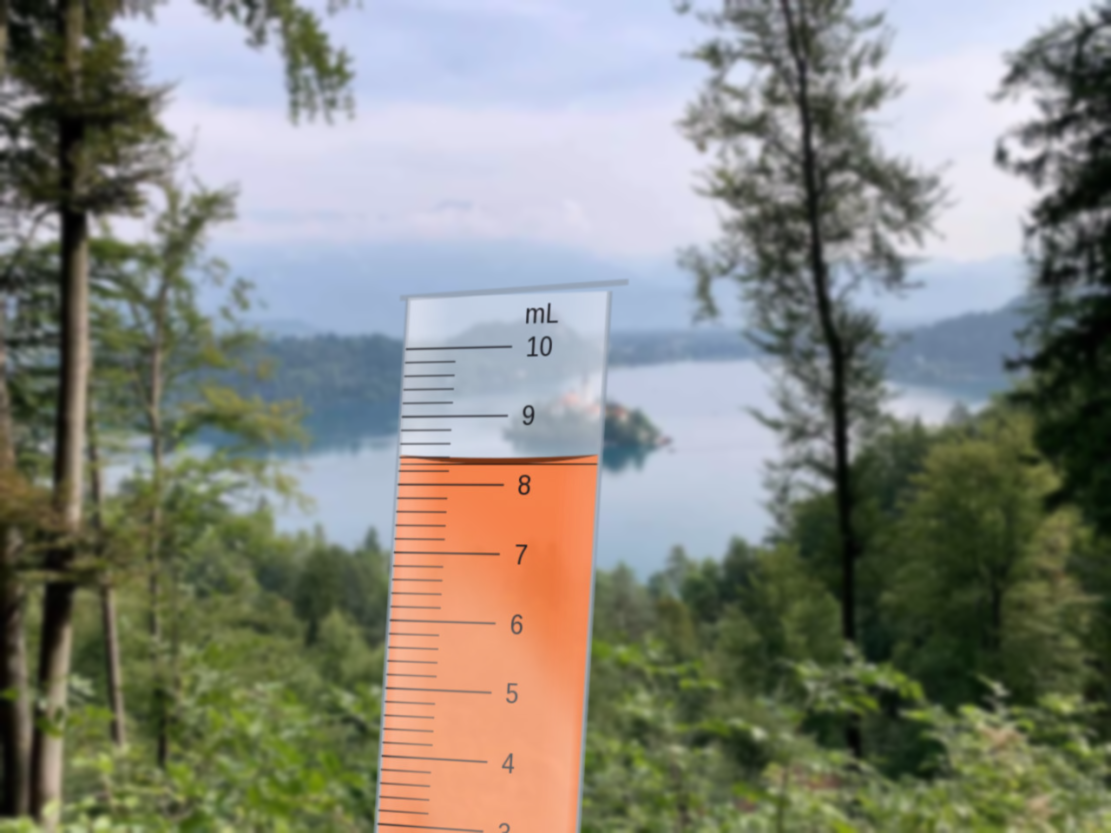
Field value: 8.3 mL
